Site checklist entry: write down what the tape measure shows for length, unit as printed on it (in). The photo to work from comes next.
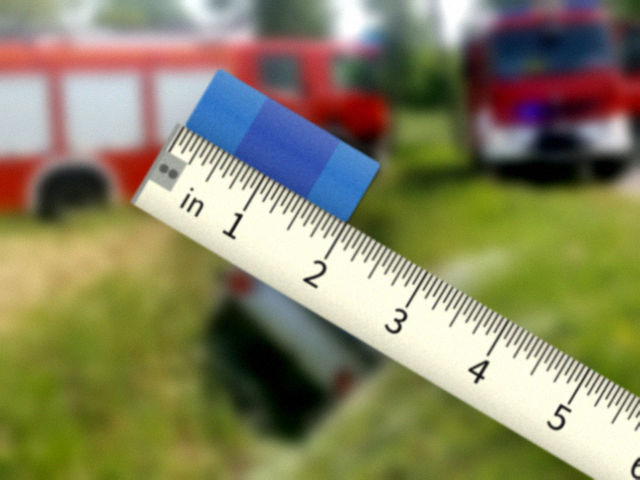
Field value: 2 in
